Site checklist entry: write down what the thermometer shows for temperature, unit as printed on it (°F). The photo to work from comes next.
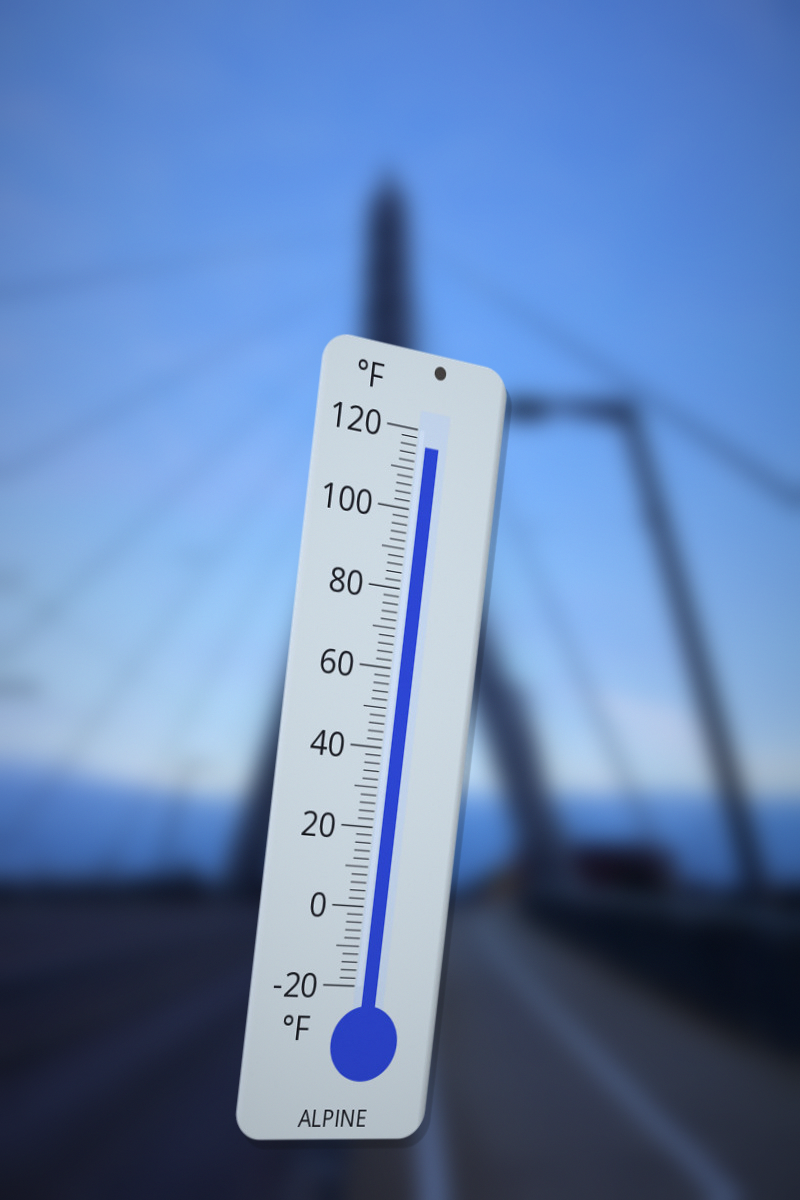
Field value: 116 °F
